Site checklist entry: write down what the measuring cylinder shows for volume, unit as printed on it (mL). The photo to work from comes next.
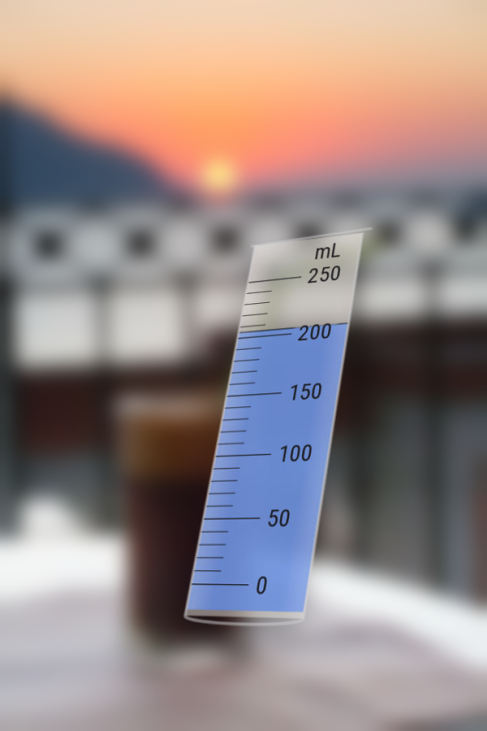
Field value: 205 mL
